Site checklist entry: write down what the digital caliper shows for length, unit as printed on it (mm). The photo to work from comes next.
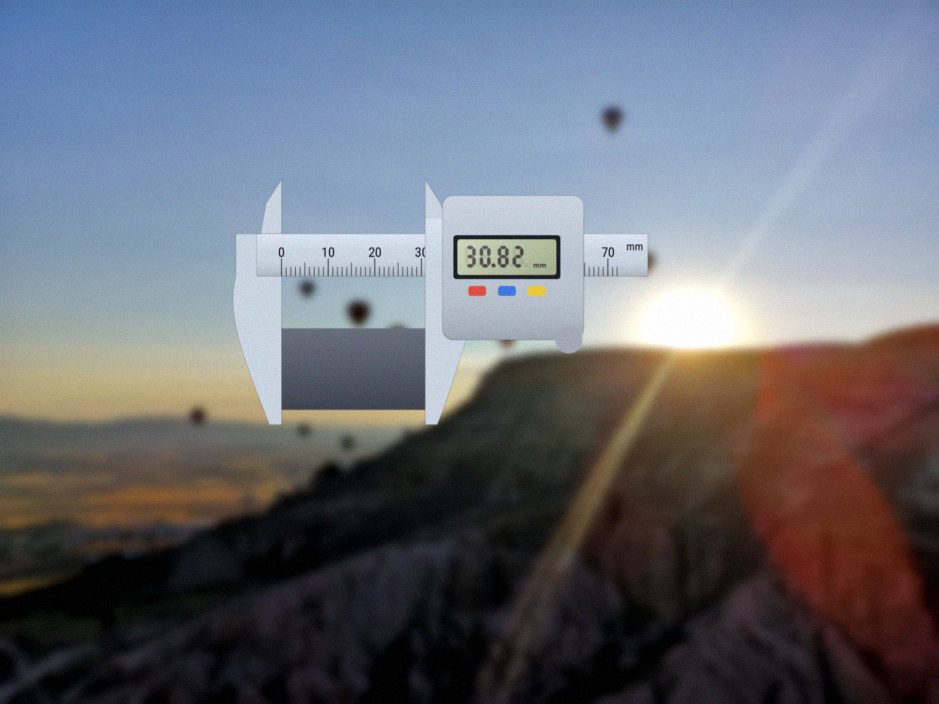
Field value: 30.82 mm
